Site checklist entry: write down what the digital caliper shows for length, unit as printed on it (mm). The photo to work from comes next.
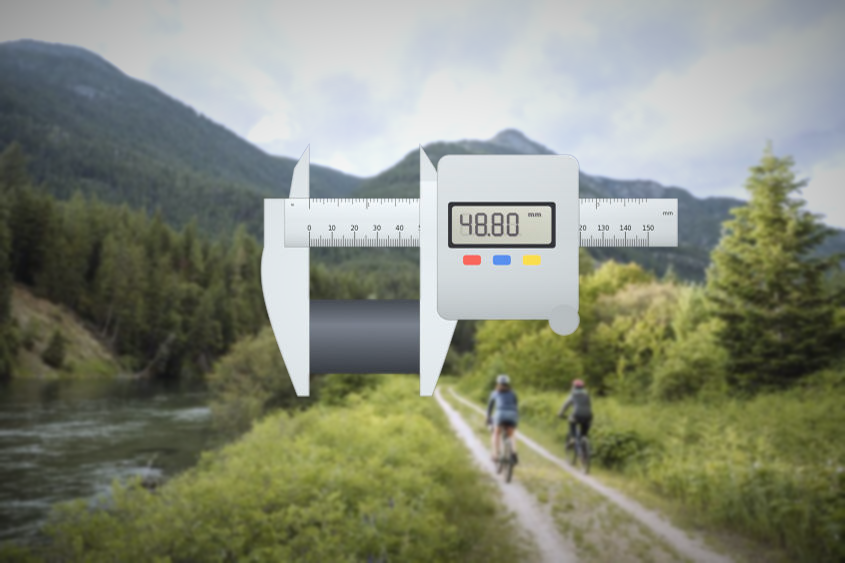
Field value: 48.80 mm
